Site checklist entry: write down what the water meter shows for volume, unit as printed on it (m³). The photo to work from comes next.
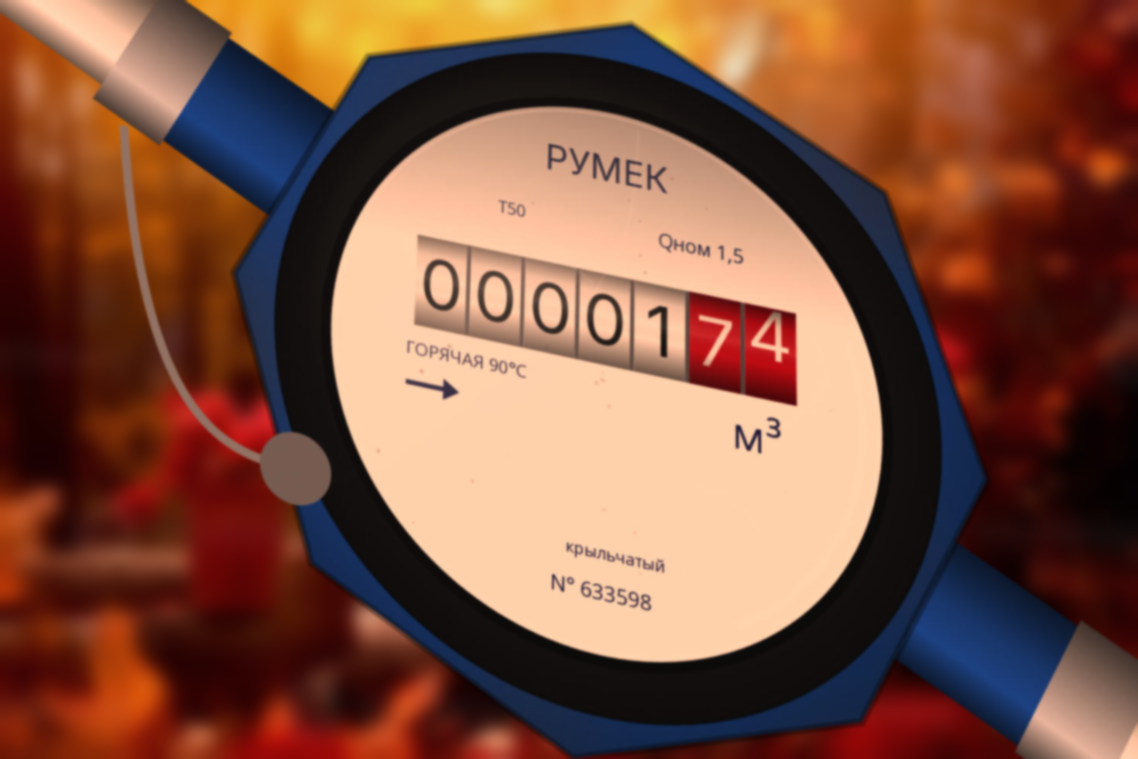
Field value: 1.74 m³
